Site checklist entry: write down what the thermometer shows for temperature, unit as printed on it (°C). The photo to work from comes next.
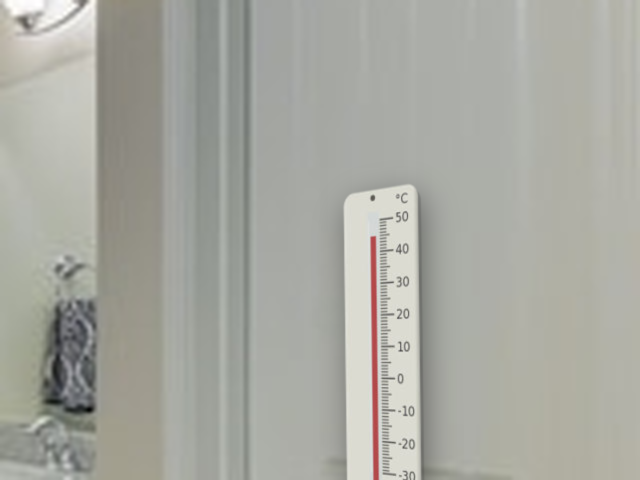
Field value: 45 °C
